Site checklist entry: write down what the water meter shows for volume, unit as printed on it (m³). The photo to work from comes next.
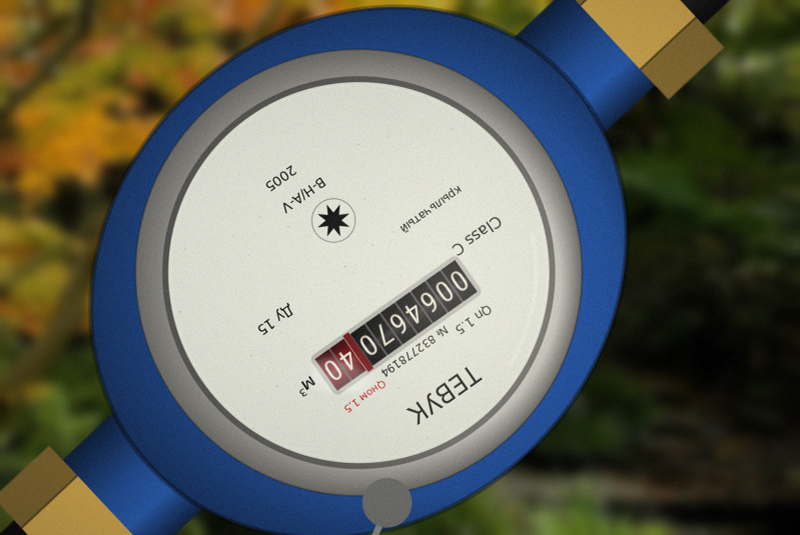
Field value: 64670.40 m³
